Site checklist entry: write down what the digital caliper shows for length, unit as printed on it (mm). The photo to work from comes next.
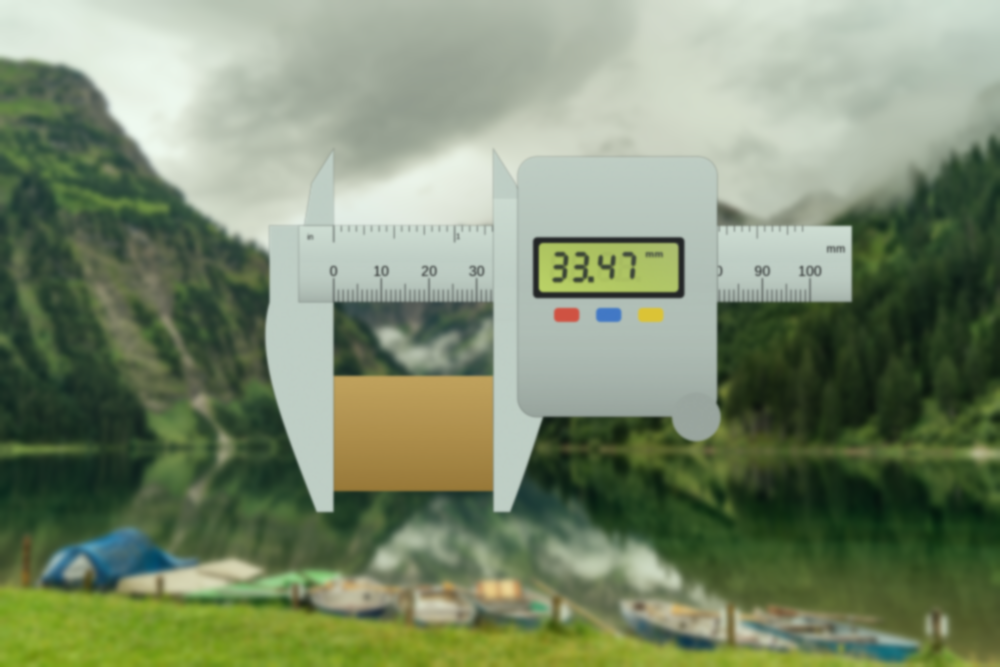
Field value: 33.47 mm
